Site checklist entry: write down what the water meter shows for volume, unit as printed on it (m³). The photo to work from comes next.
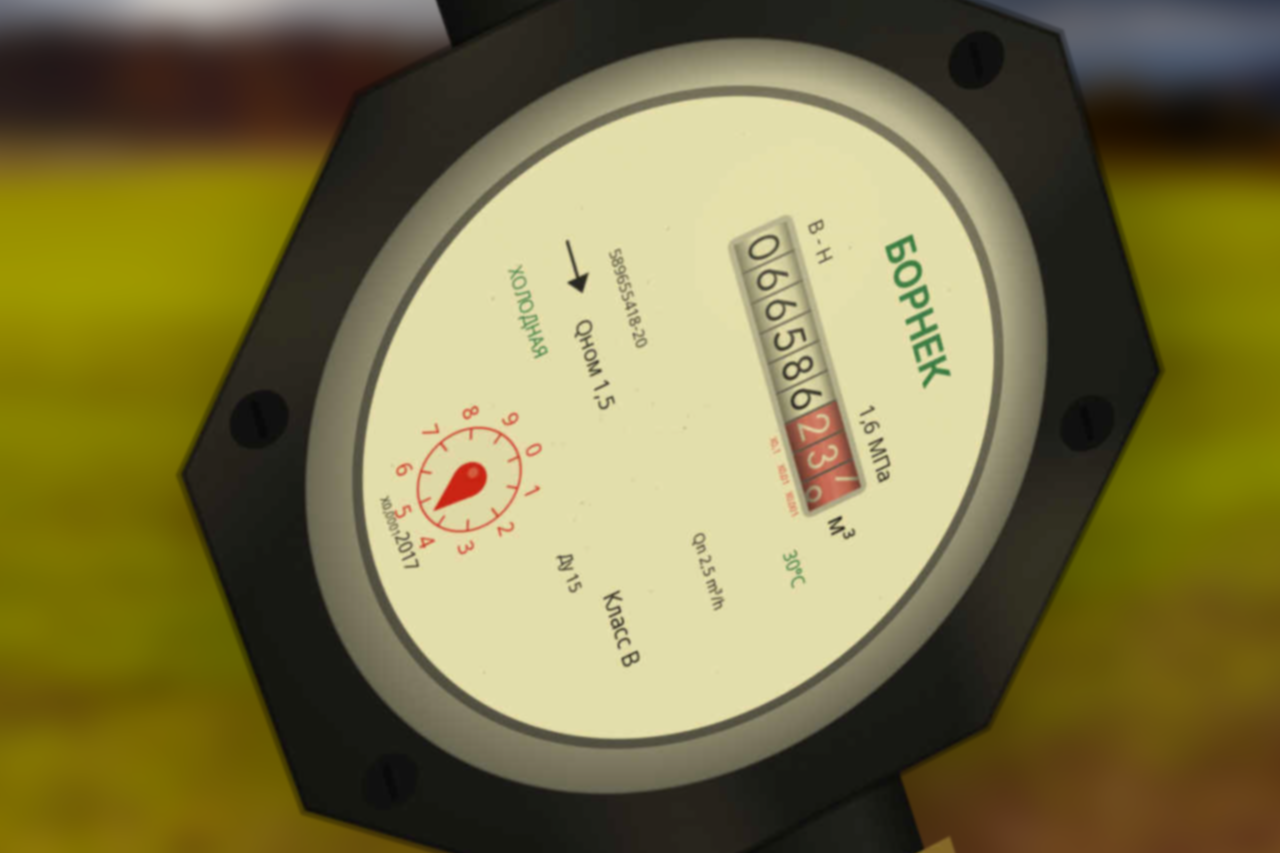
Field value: 66586.2374 m³
